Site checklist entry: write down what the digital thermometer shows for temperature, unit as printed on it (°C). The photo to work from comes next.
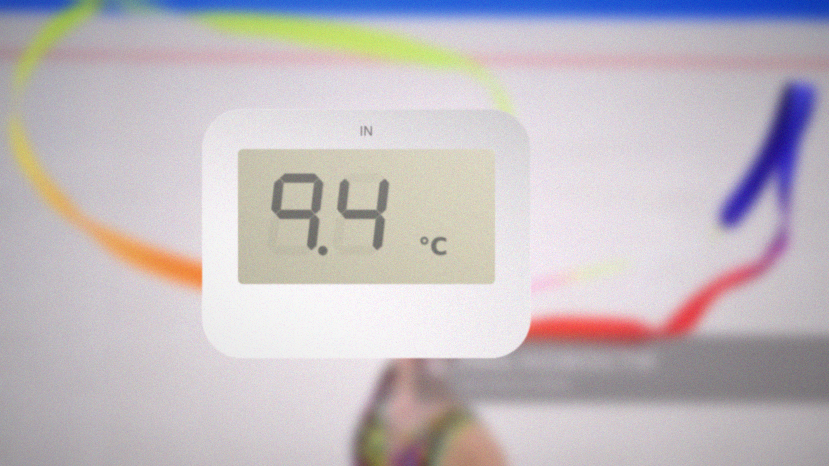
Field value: 9.4 °C
